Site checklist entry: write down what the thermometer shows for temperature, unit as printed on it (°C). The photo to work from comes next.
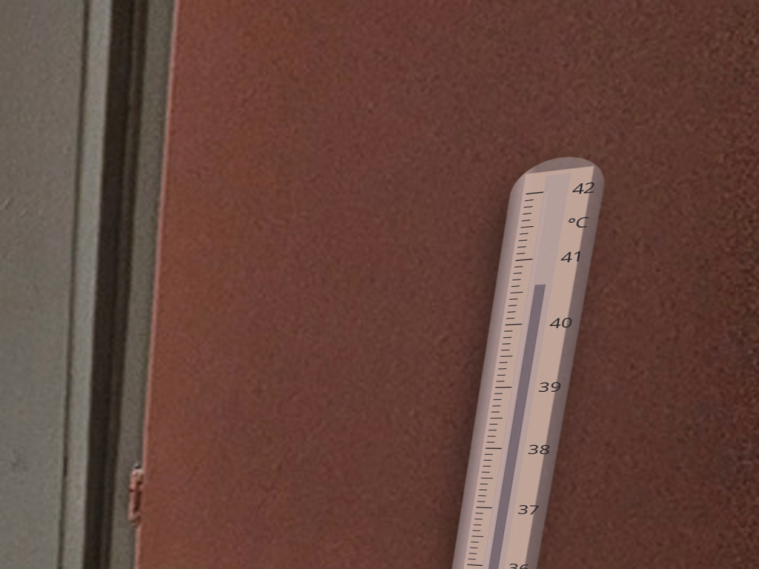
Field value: 40.6 °C
